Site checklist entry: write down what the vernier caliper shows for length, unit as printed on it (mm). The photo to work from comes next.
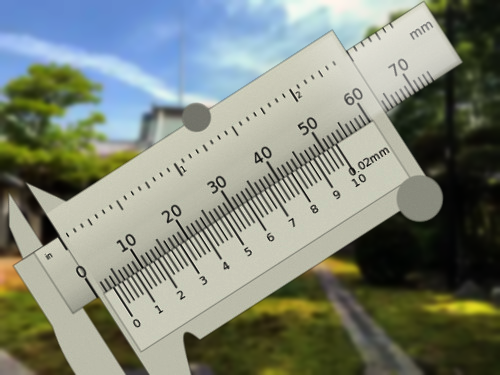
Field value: 3.5 mm
